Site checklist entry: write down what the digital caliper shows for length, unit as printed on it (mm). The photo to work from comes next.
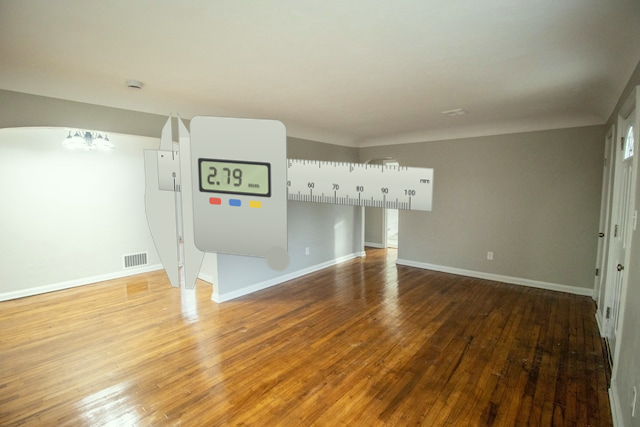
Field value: 2.79 mm
